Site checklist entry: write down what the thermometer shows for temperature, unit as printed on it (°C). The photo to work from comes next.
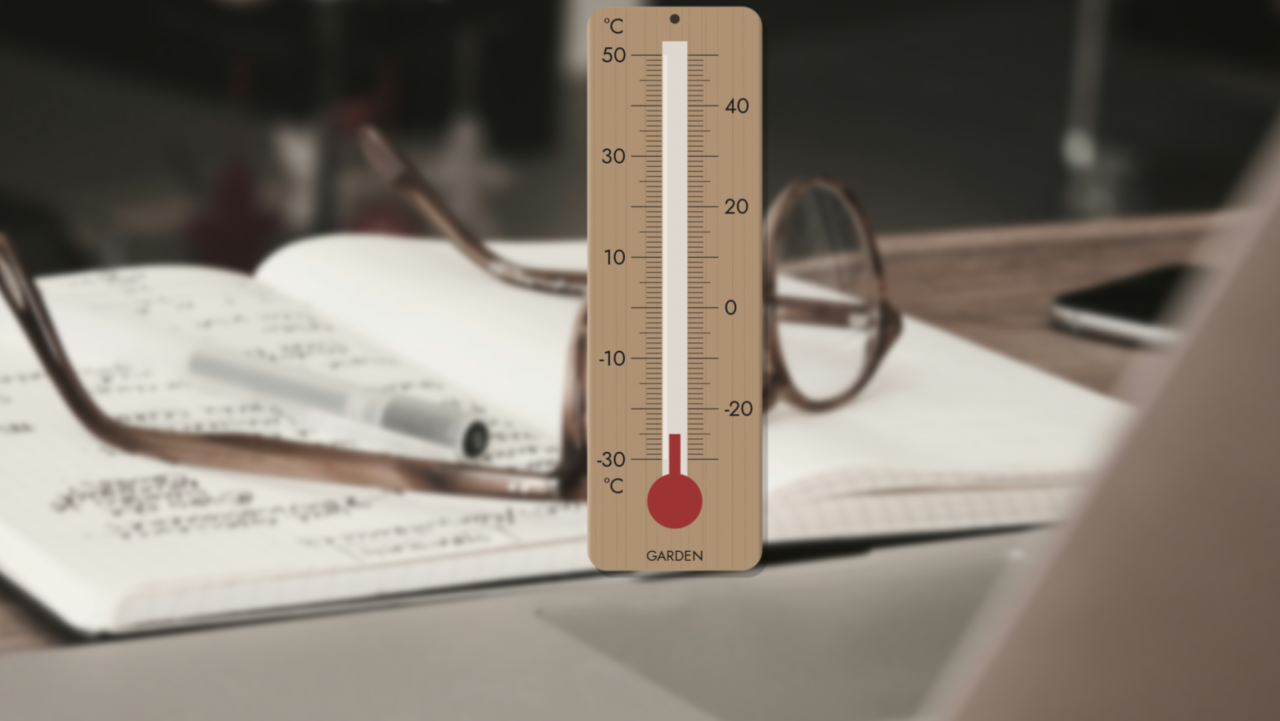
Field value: -25 °C
